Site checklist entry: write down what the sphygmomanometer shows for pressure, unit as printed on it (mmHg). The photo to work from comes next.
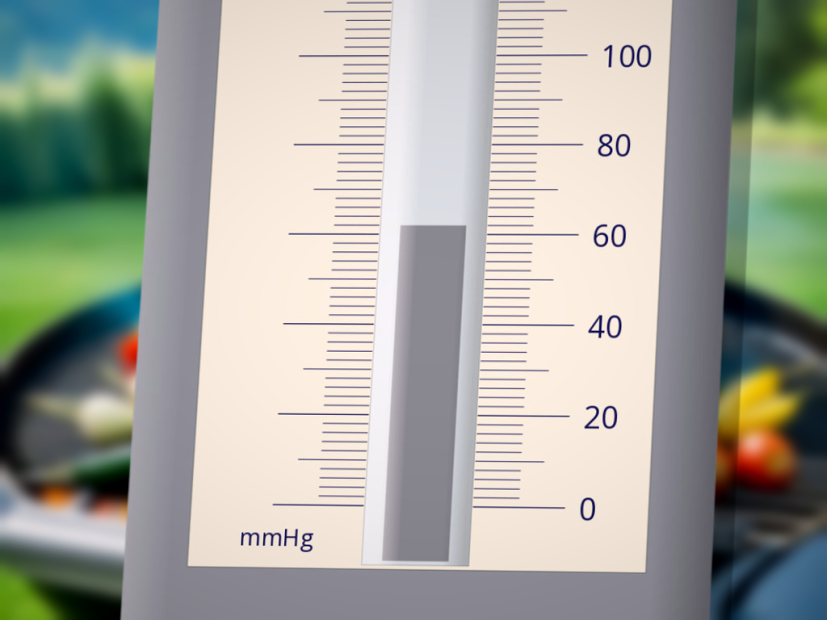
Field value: 62 mmHg
